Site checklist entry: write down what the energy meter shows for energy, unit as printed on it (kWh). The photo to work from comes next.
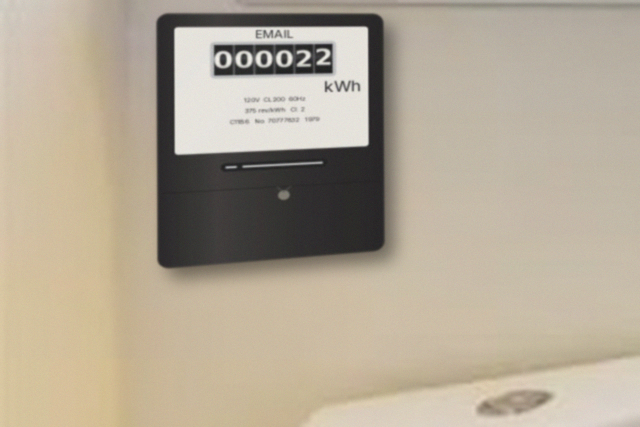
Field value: 22 kWh
